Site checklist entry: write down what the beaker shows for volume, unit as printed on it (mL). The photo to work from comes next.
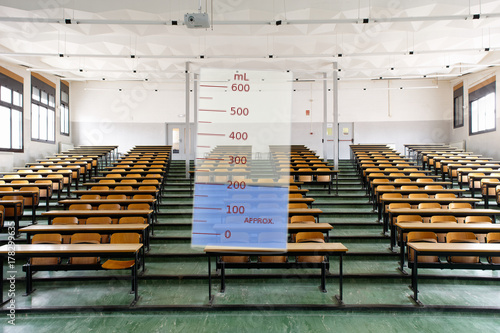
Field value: 200 mL
